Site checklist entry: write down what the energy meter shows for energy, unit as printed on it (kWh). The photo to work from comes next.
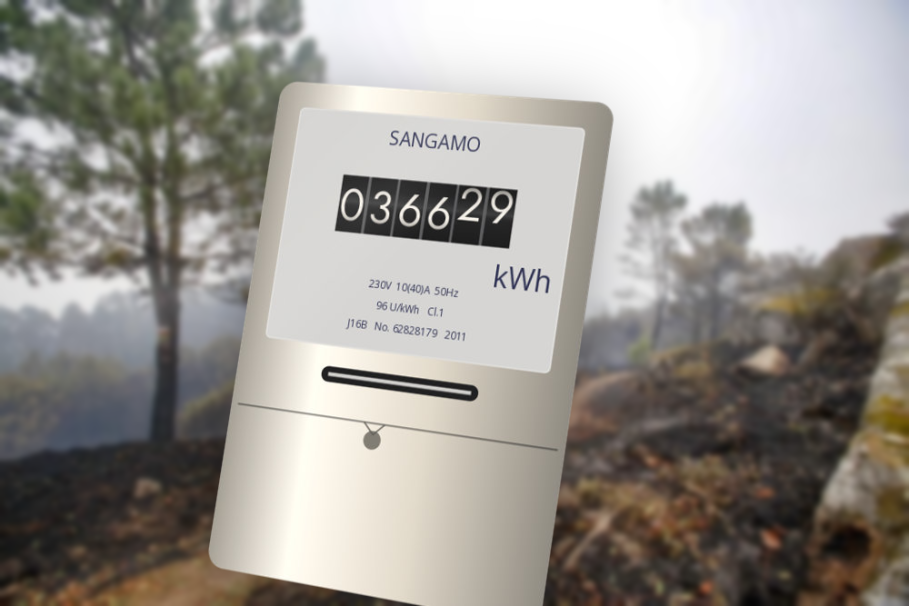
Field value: 36629 kWh
